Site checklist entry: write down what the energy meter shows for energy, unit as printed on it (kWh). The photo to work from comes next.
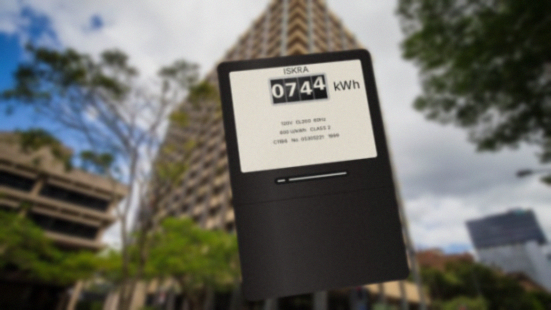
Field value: 744 kWh
